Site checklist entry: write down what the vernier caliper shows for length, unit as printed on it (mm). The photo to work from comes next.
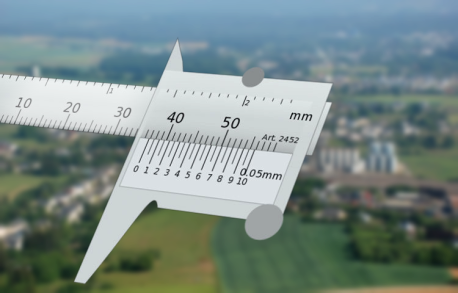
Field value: 36.8 mm
